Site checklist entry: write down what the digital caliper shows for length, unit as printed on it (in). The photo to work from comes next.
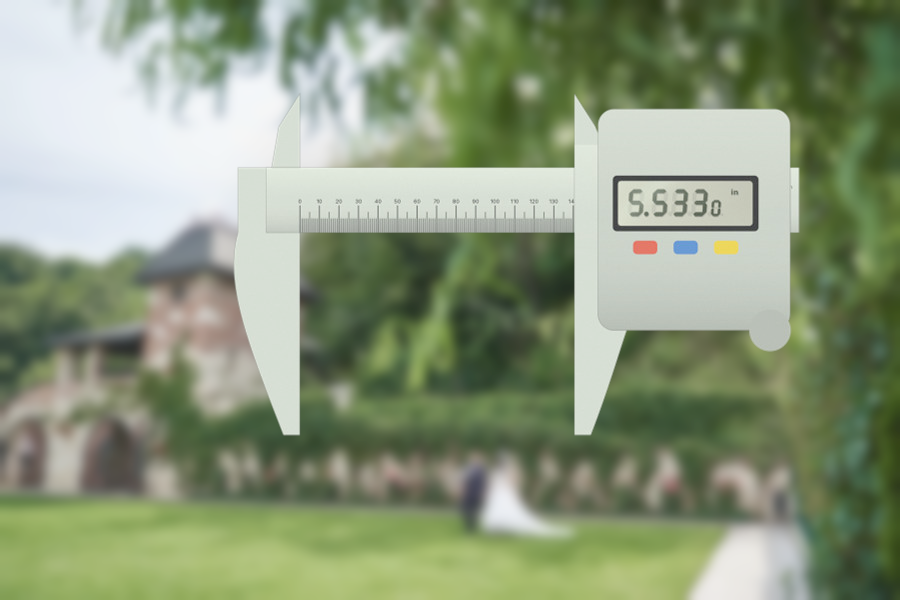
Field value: 5.5330 in
